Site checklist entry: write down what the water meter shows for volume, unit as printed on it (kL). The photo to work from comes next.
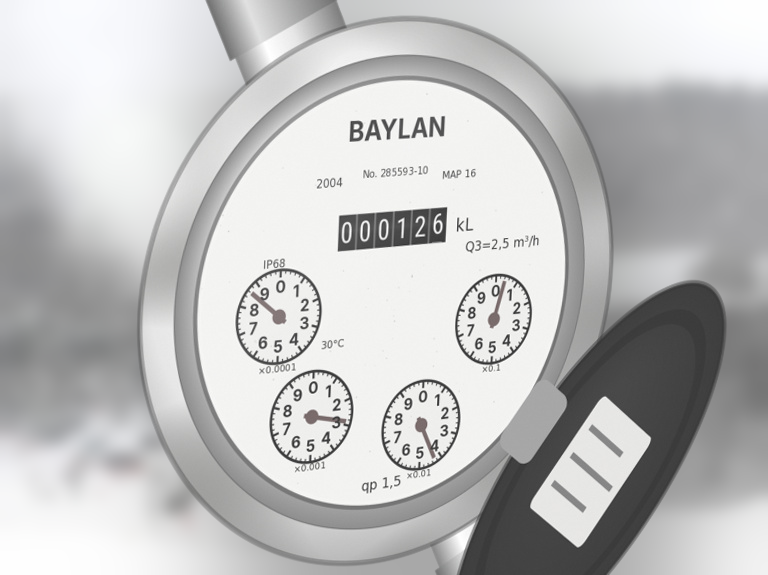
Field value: 126.0428 kL
